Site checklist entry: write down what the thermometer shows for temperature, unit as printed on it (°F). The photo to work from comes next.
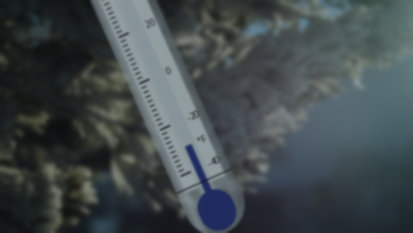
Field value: -30 °F
